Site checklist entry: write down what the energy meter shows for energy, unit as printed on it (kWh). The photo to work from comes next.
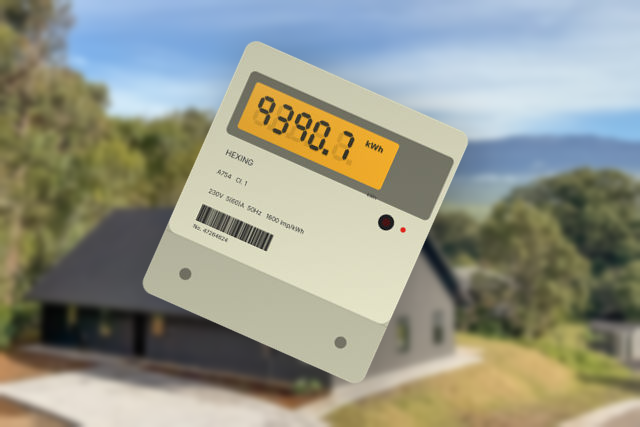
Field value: 9390.7 kWh
